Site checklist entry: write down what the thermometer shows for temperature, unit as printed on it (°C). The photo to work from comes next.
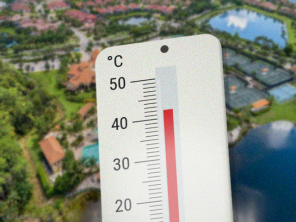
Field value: 42 °C
